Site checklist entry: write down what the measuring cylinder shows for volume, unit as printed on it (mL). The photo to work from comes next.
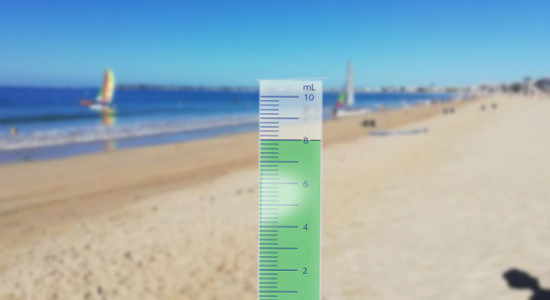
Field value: 8 mL
